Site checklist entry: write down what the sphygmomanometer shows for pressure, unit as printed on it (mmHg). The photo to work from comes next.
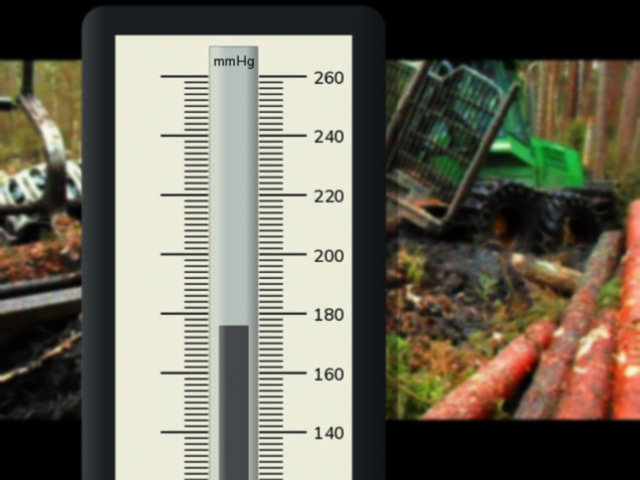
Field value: 176 mmHg
